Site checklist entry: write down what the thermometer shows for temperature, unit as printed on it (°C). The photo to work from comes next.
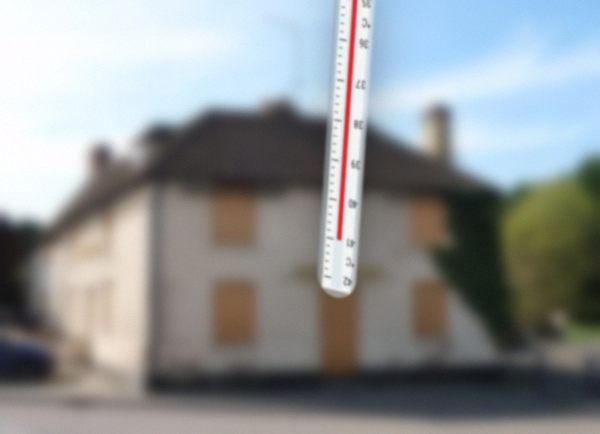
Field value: 41 °C
